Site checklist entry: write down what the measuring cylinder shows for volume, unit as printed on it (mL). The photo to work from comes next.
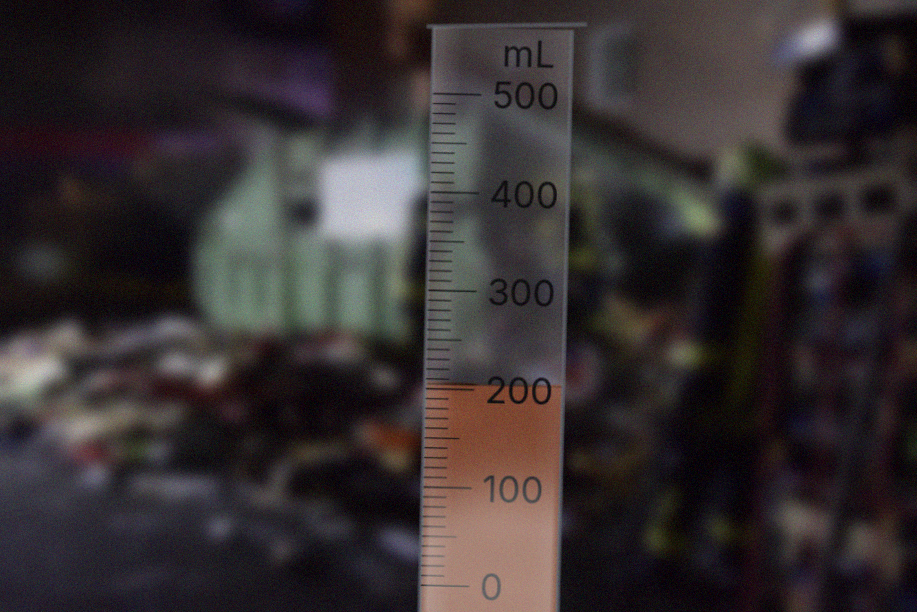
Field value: 205 mL
